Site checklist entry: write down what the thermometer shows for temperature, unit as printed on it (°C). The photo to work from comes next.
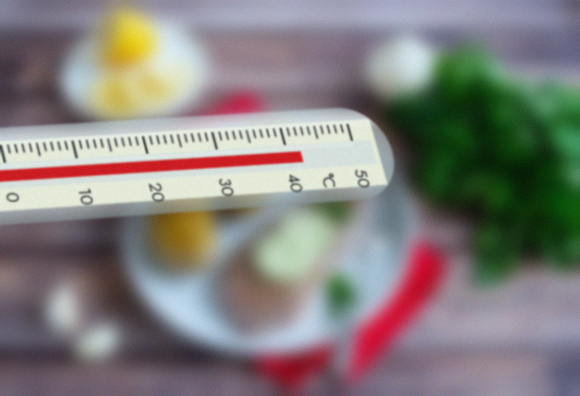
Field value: 42 °C
